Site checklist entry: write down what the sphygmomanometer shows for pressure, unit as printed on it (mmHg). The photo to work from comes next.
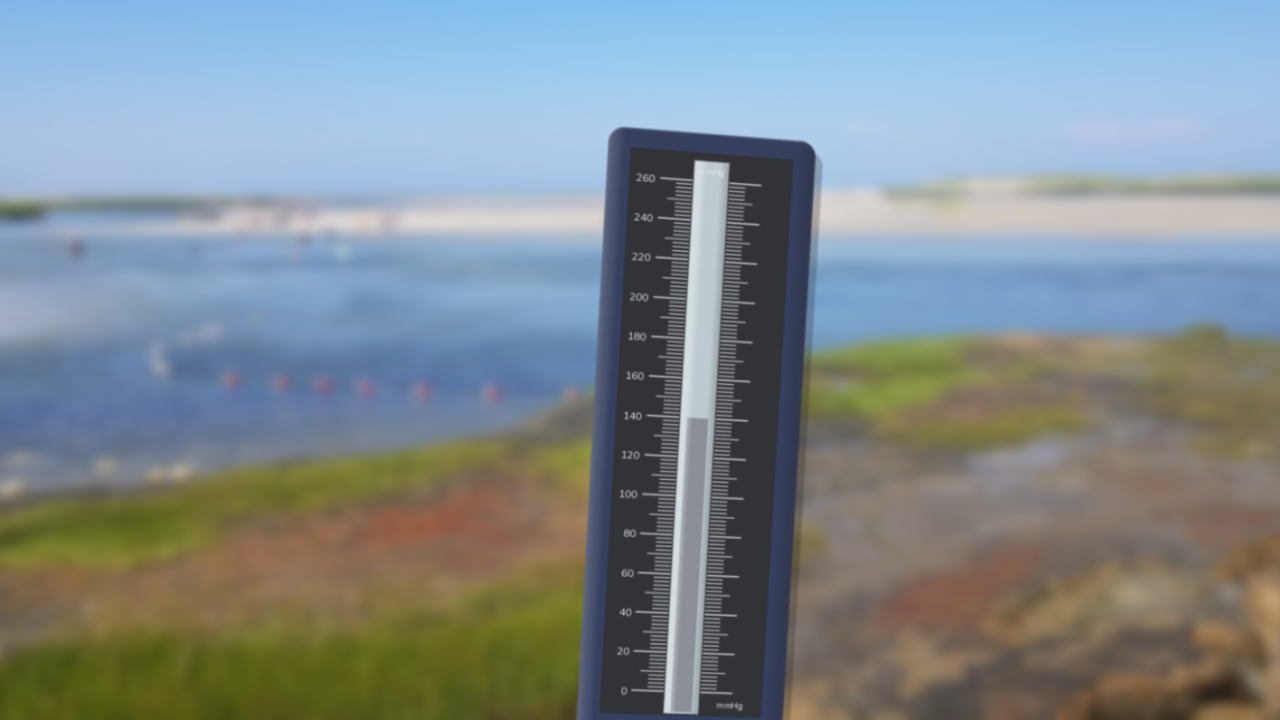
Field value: 140 mmHg
